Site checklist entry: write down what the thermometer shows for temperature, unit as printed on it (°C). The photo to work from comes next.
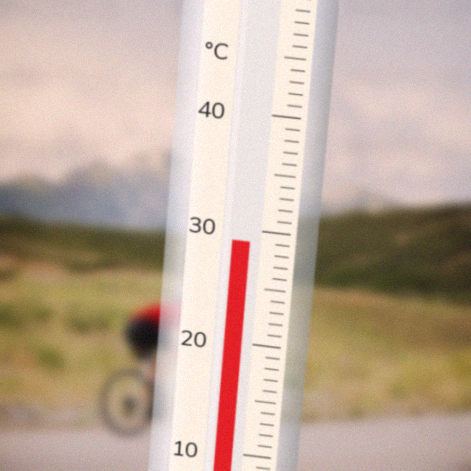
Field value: 29 °C
